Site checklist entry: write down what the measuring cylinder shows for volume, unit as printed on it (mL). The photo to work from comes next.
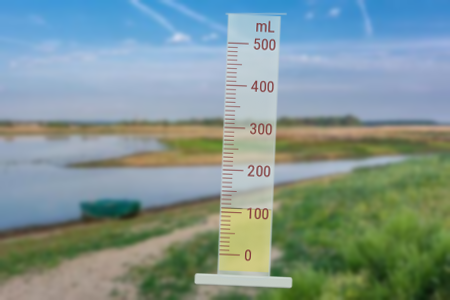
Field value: 110 mL
